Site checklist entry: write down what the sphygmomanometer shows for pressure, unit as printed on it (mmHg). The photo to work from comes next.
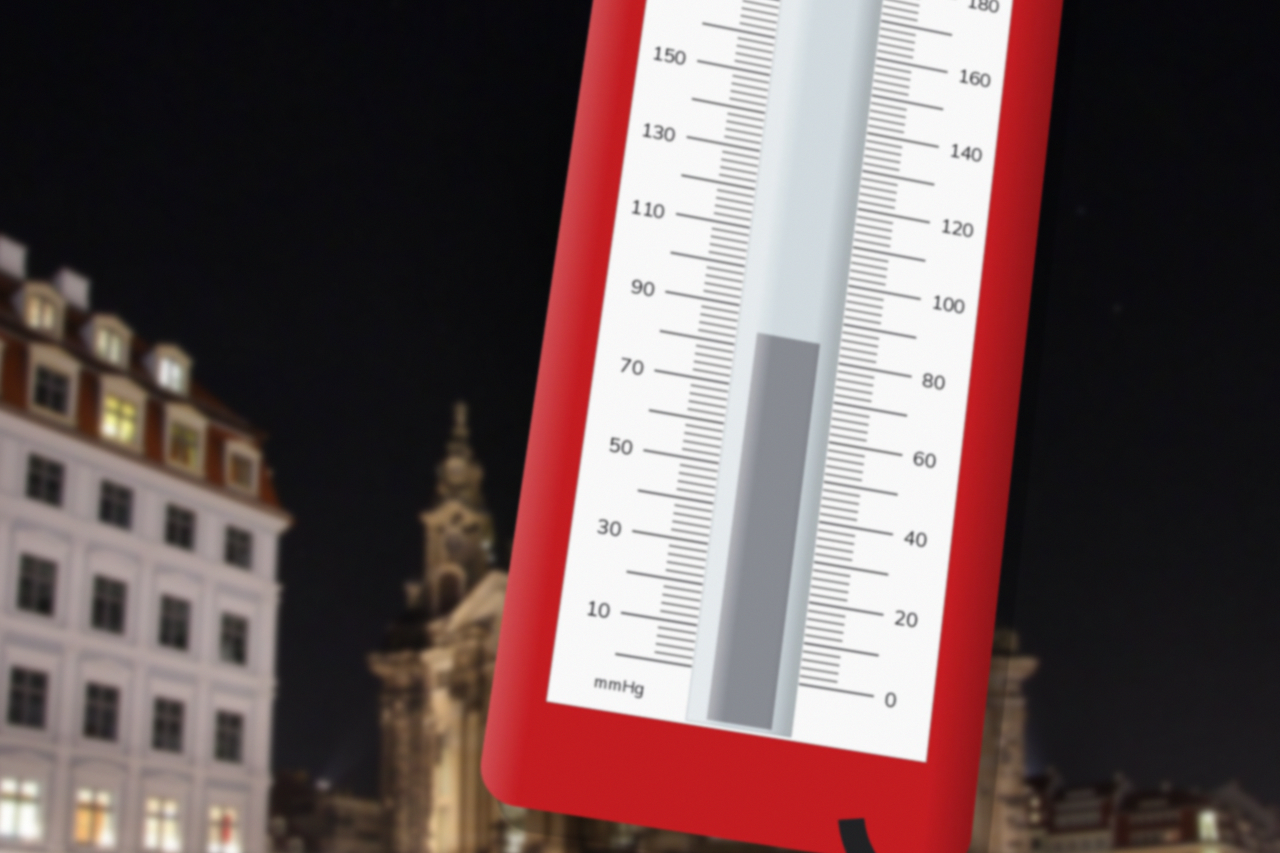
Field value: 84 mmHg
